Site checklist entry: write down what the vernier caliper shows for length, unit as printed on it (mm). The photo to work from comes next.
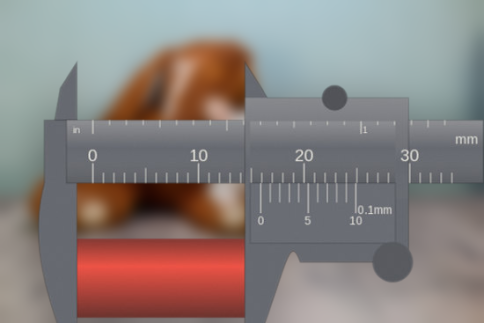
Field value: 15.9 mm
